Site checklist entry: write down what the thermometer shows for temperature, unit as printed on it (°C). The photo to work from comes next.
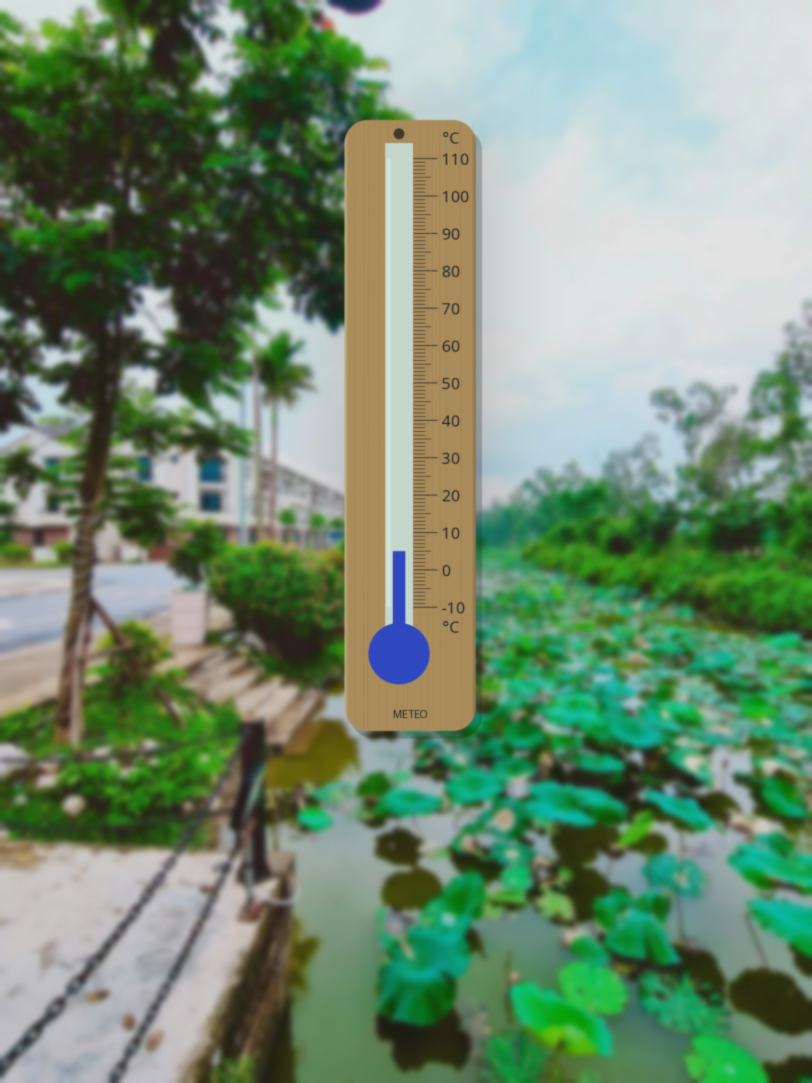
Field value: 5 °C
